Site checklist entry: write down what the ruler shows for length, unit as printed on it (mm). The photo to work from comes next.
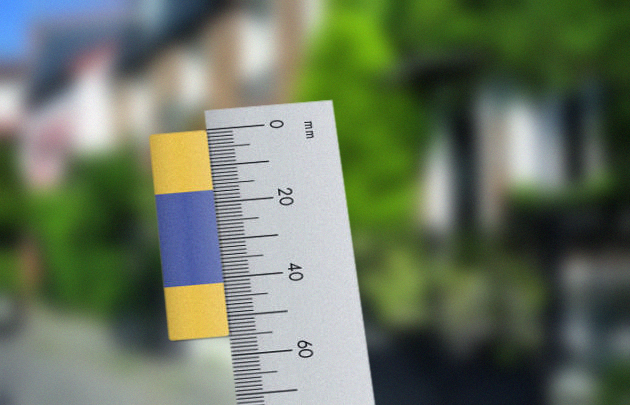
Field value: 55 mm
